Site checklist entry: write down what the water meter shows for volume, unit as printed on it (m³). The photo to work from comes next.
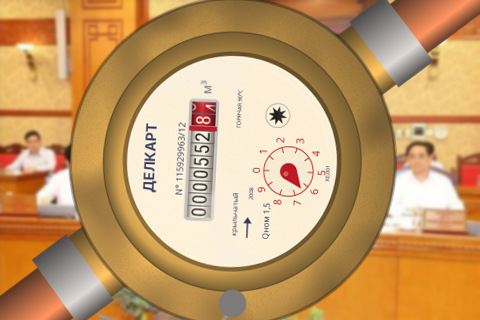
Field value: 552.836 m³
